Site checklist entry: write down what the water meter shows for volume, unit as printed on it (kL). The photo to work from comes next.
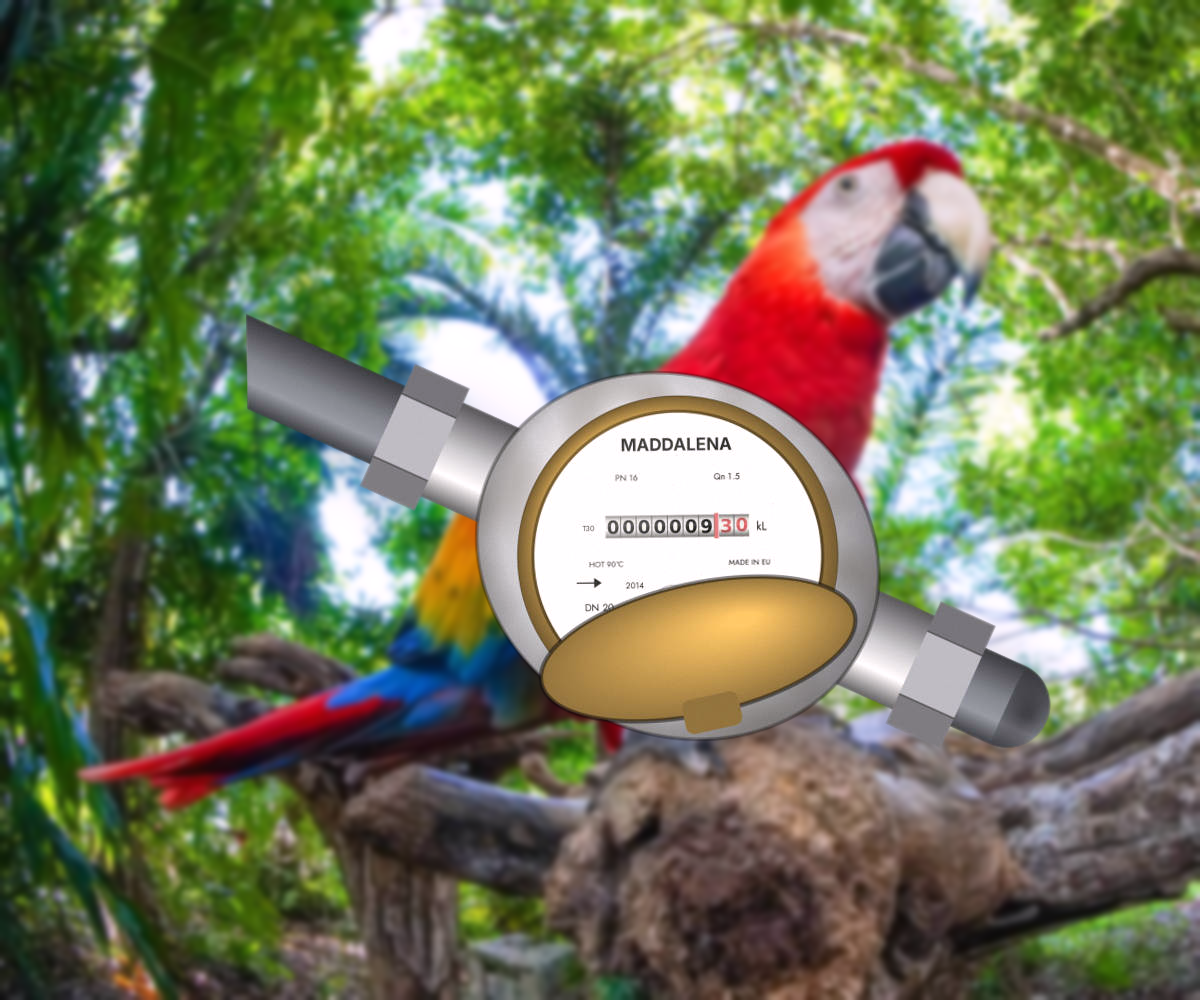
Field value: 9.30 kL
